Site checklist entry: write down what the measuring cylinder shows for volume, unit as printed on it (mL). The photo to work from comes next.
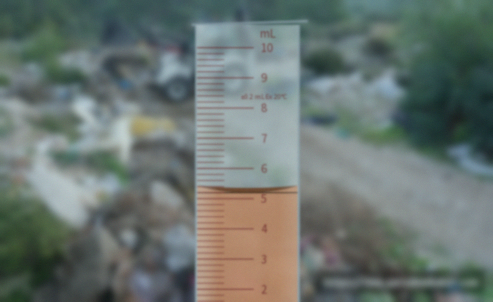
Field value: 5.2 mL
